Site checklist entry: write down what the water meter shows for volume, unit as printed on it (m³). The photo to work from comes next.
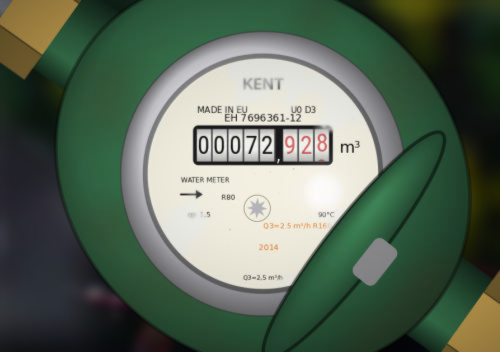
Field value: 72.928 m³
